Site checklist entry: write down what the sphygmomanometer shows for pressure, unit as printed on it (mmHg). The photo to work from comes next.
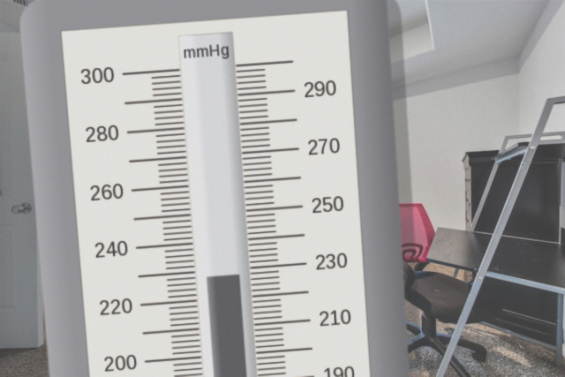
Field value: 228 mmHg
